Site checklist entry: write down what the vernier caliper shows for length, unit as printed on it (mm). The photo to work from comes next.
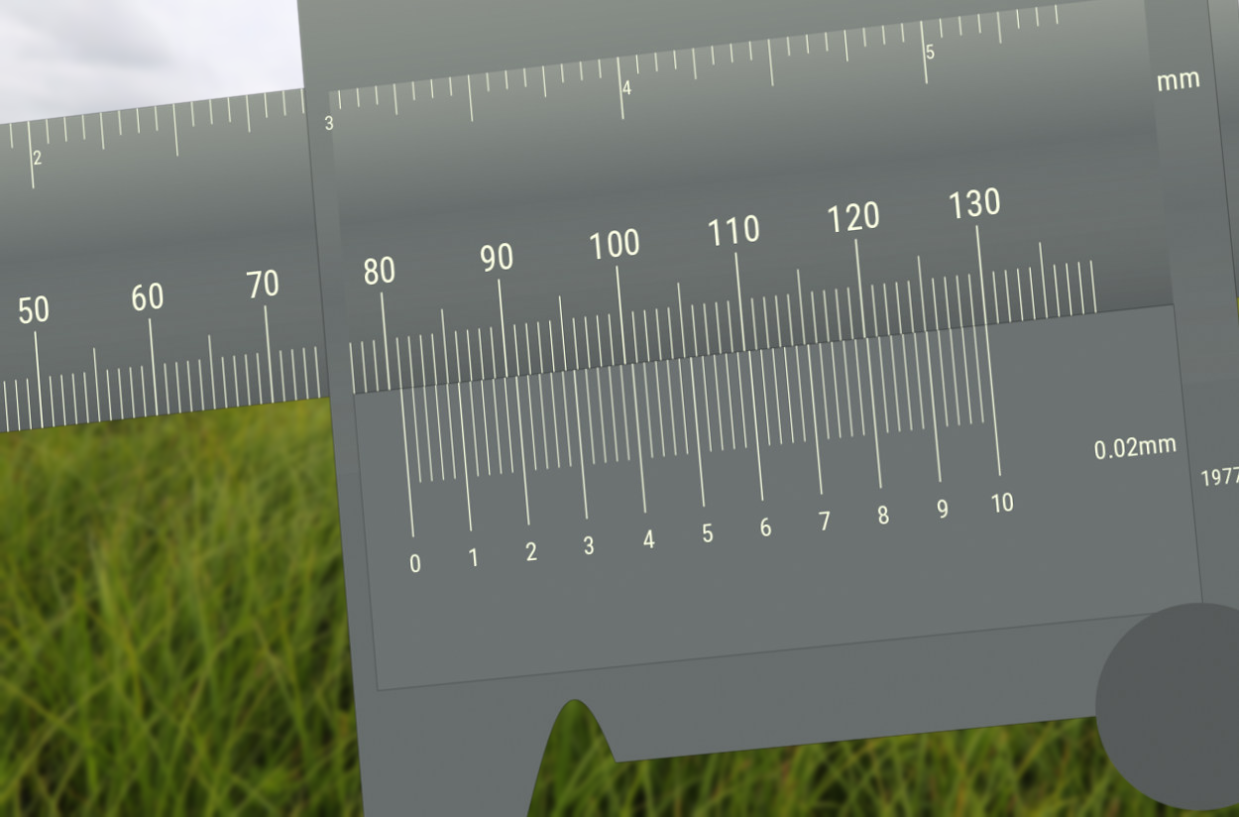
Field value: 81.0 mm
